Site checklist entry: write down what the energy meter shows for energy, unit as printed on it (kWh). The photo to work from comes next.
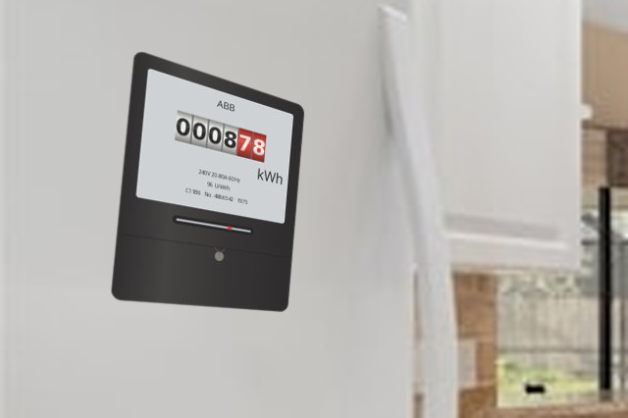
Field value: 8.78 kWh
